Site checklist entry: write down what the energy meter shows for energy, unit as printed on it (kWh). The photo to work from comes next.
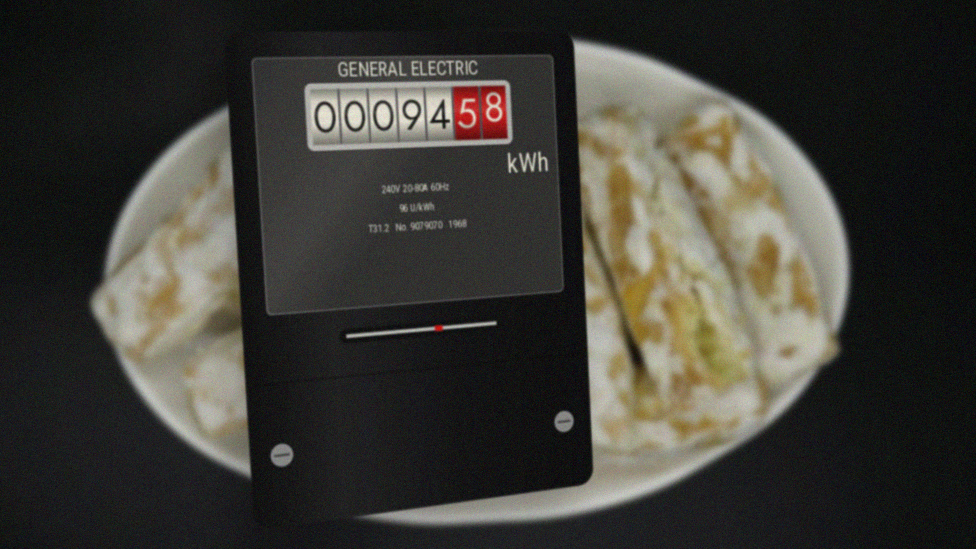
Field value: 94.58 kWh
